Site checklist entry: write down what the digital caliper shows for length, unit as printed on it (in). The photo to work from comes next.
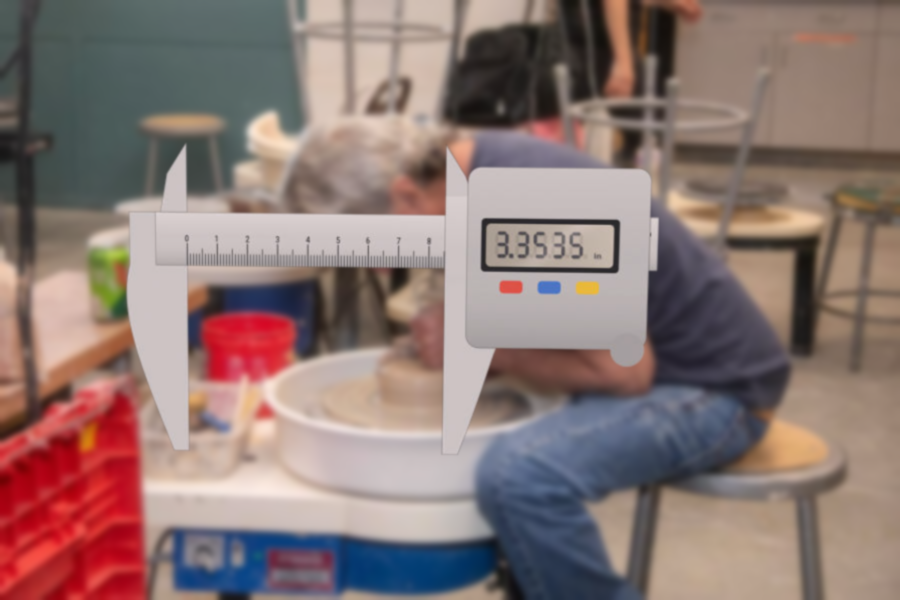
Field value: 3.3535 in
